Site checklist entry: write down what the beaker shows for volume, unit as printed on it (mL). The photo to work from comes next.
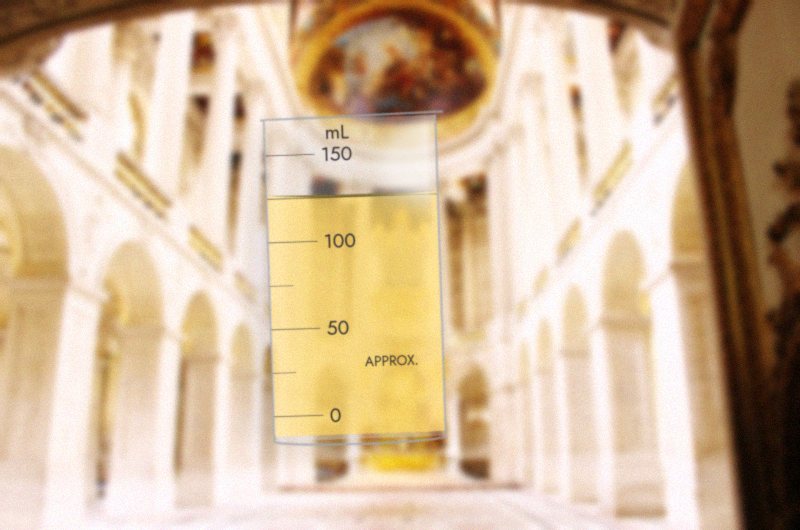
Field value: 125 mL
